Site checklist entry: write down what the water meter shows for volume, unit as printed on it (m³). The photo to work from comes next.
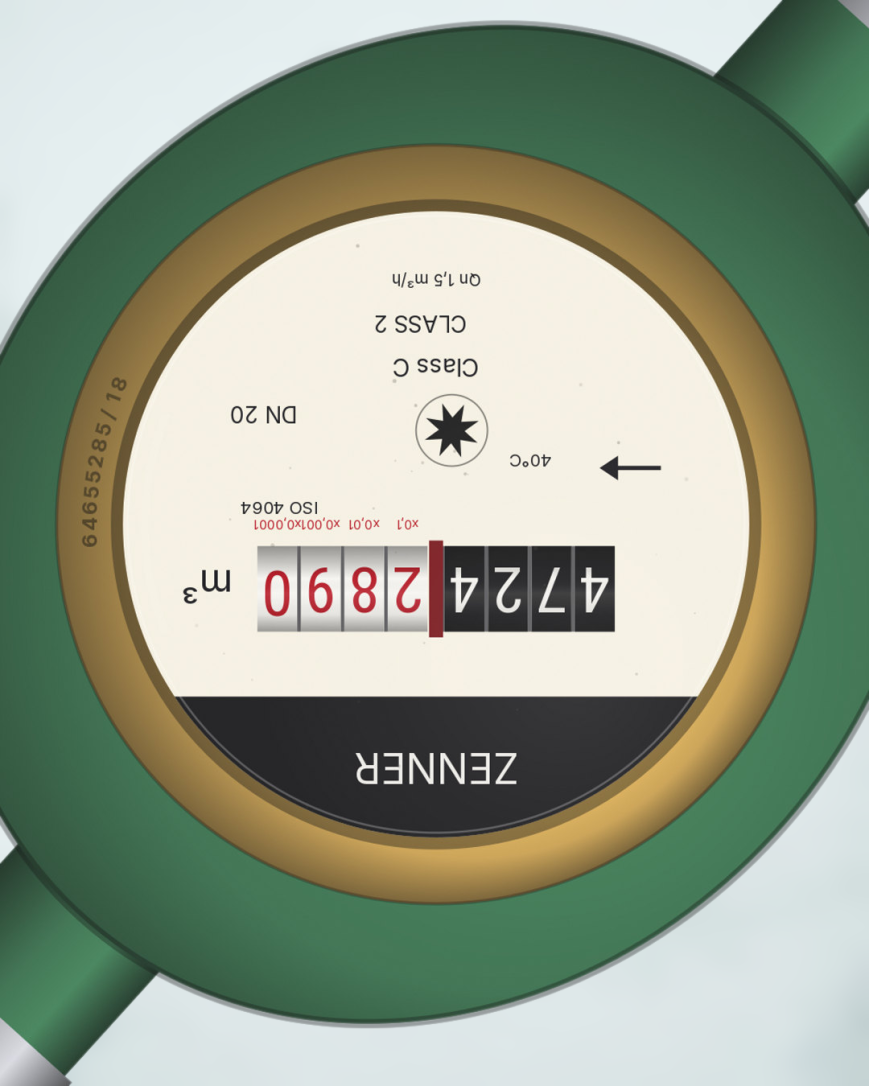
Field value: 4724.2890 m³
